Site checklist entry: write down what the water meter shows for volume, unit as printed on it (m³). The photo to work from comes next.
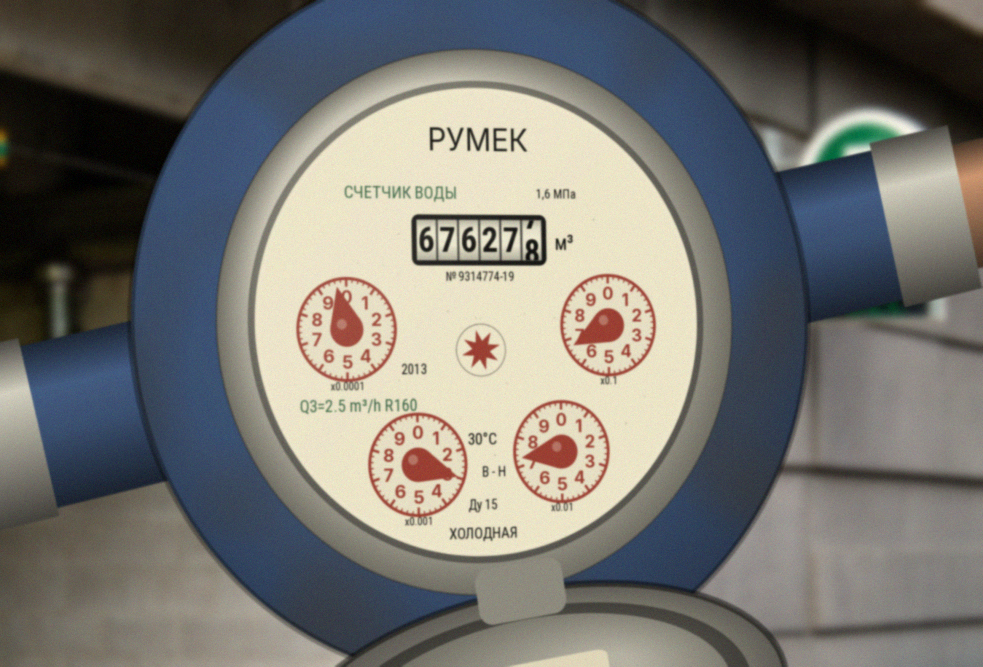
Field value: 676277.6729 m³
